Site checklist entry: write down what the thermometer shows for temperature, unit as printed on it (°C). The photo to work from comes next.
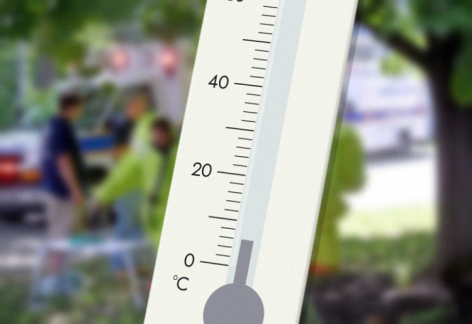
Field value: 6 °C
